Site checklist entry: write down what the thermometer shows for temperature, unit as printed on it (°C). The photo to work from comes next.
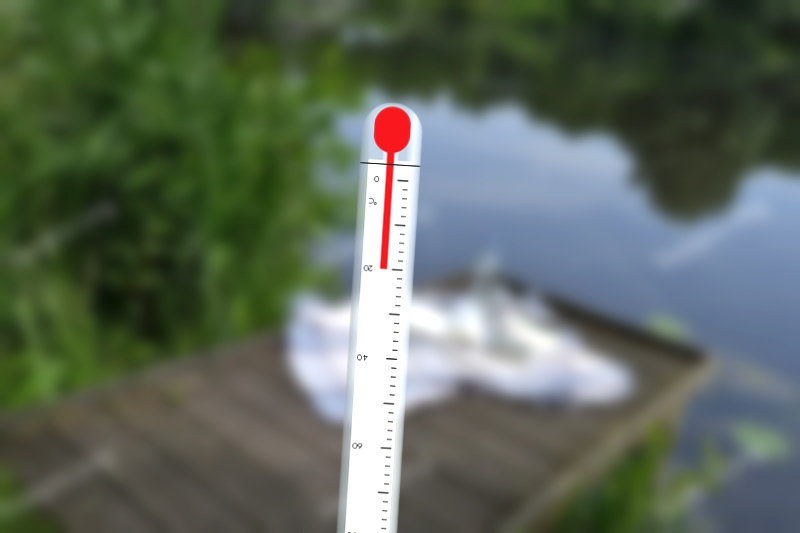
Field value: 20 °C
